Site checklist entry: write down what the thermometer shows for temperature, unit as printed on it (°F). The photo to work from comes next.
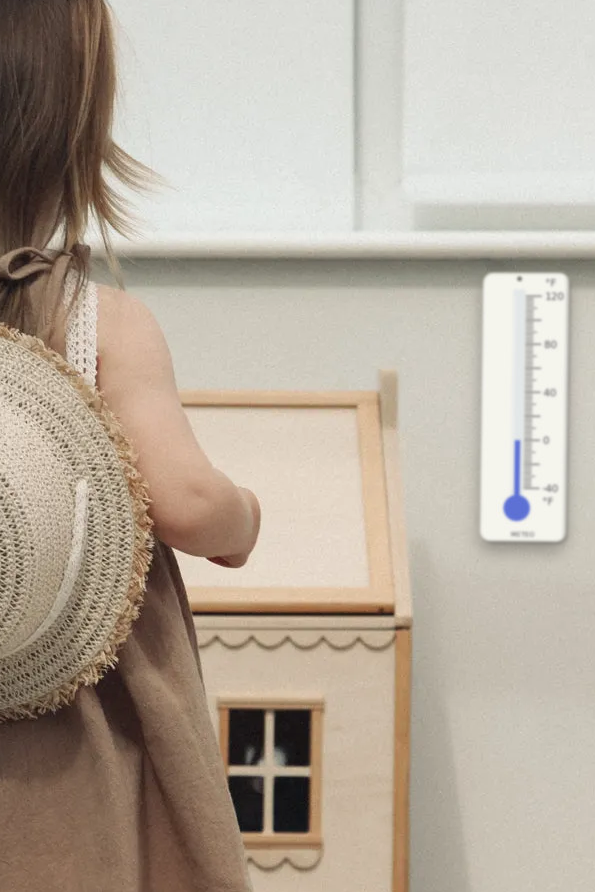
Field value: 0 °F
